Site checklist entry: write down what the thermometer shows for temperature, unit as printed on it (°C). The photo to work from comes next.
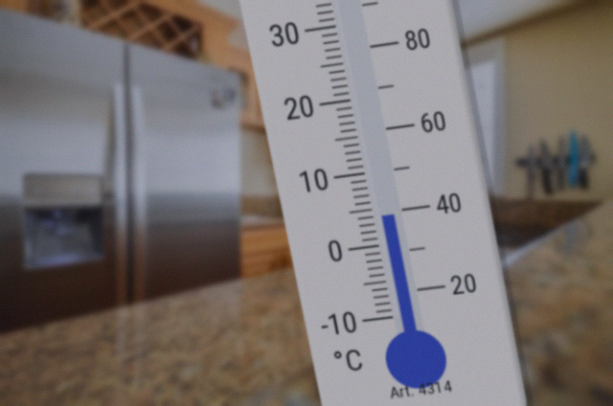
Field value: 4 °C
